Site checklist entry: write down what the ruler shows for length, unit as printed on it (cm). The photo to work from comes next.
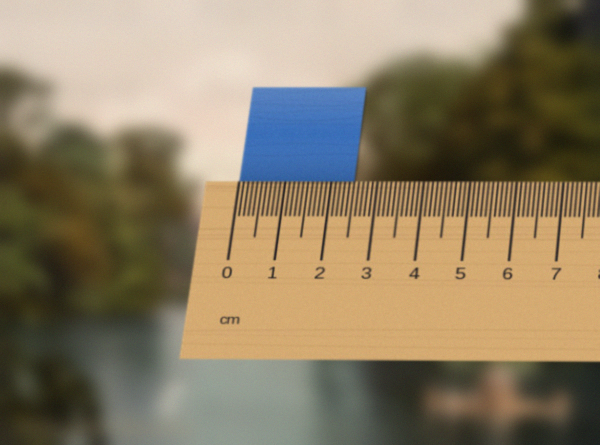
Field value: 2.5 cm
